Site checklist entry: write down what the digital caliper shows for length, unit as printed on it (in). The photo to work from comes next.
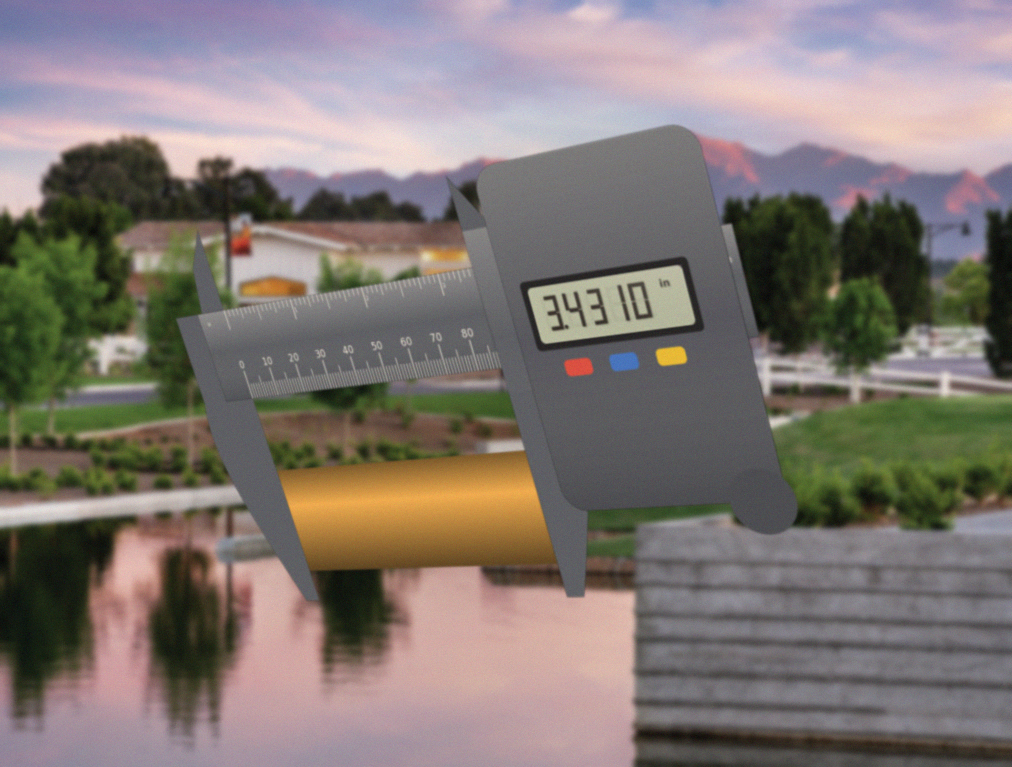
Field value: 3.4310 in
